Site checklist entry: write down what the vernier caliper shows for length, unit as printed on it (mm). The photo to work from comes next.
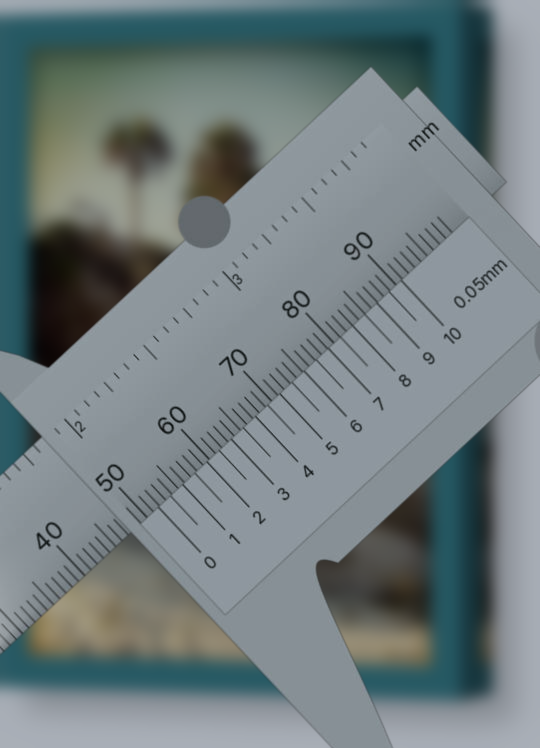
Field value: 51.8 mm
